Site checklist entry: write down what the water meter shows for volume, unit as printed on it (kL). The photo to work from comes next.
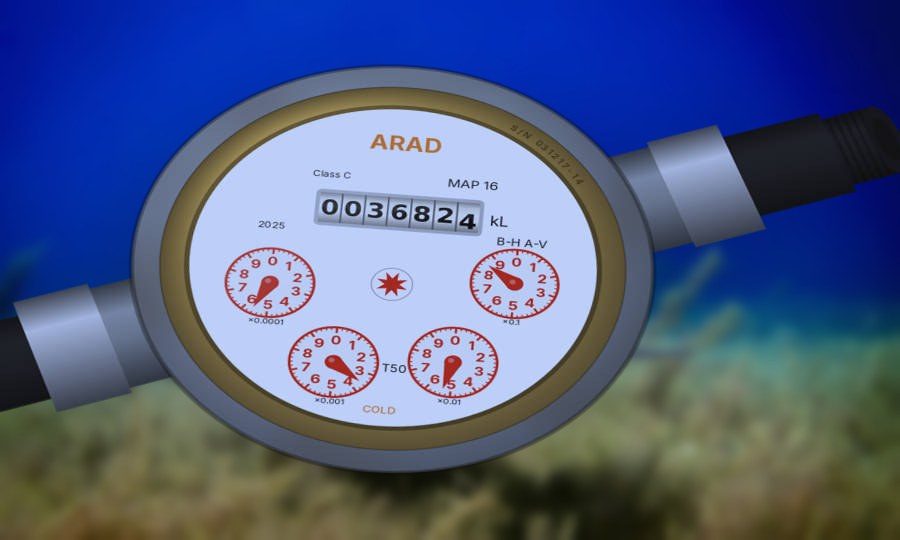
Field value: 36823.8535 kL
